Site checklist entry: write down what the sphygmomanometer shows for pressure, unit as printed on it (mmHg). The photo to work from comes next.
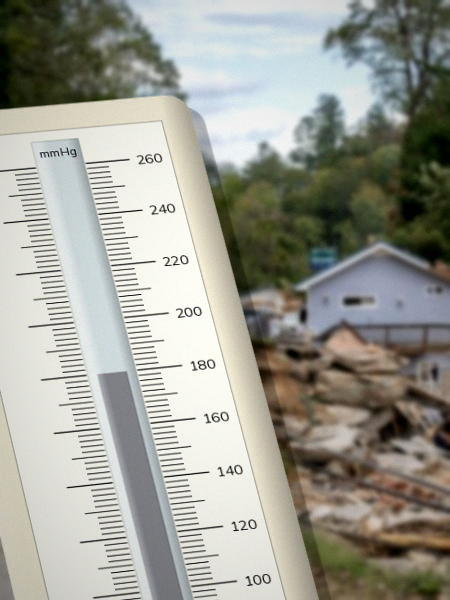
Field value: 180 mmHg
